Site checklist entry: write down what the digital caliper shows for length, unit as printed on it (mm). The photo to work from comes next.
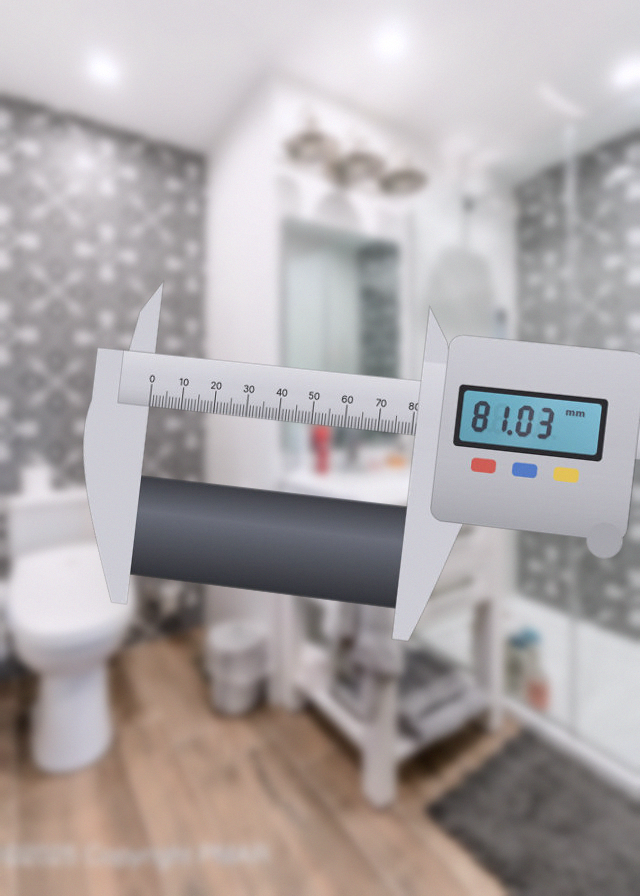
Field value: 81.03 mm
